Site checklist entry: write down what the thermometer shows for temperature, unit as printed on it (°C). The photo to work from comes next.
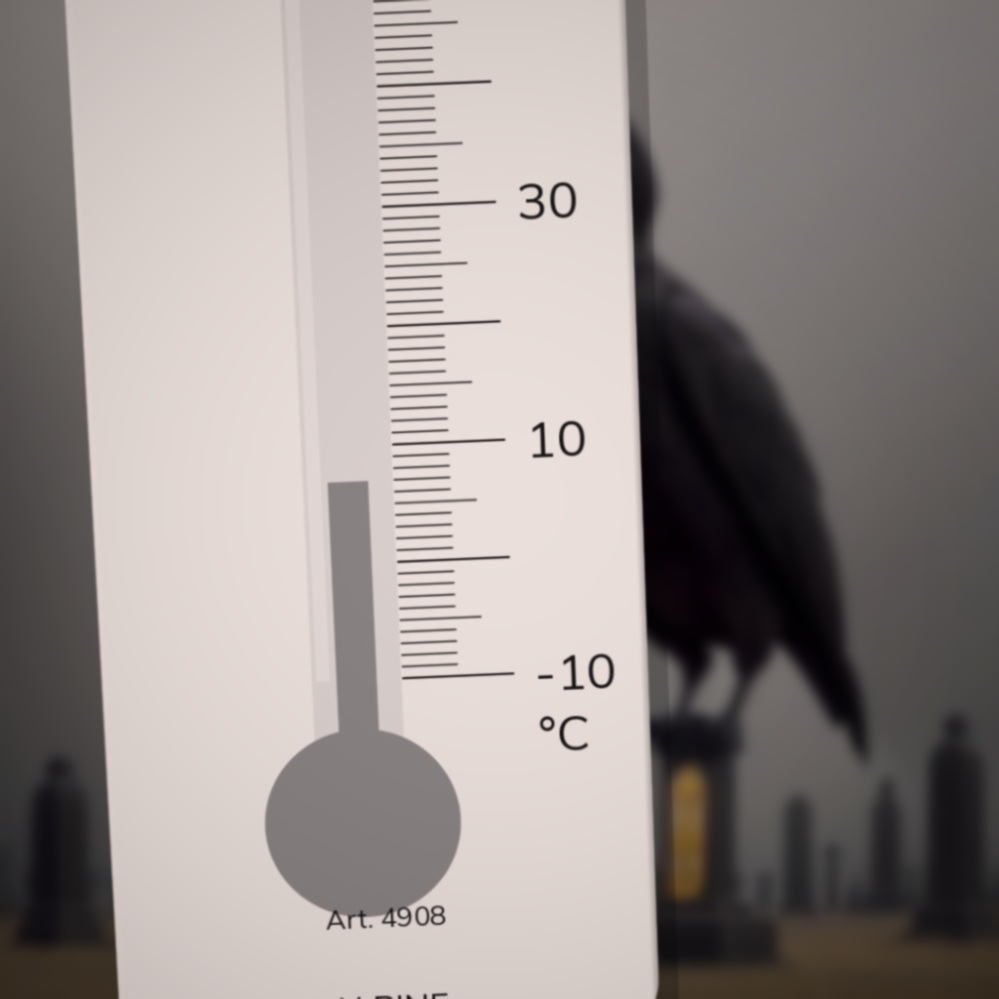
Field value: 7 °C
